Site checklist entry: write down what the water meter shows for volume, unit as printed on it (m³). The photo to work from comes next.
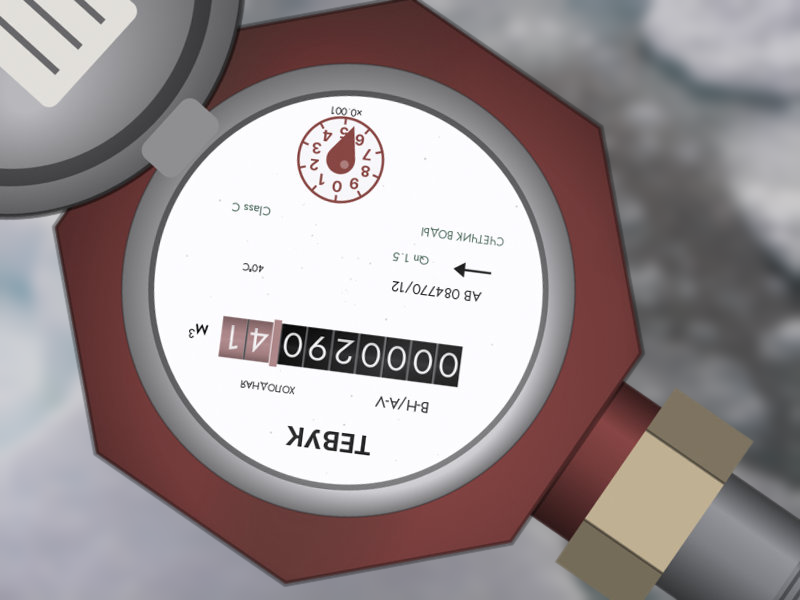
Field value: 290.415 m³
